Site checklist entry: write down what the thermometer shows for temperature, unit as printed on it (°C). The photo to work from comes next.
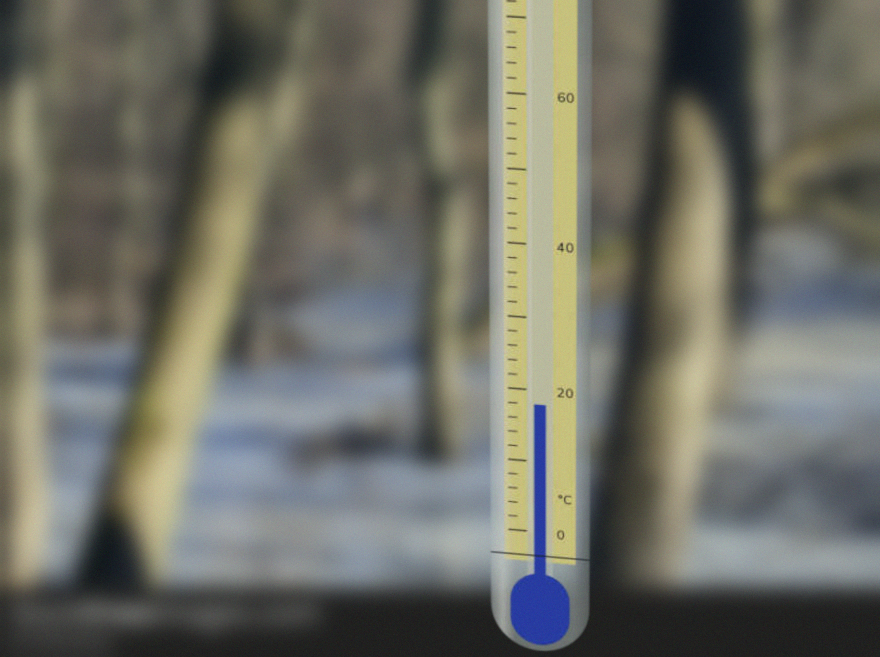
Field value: 18 °C
